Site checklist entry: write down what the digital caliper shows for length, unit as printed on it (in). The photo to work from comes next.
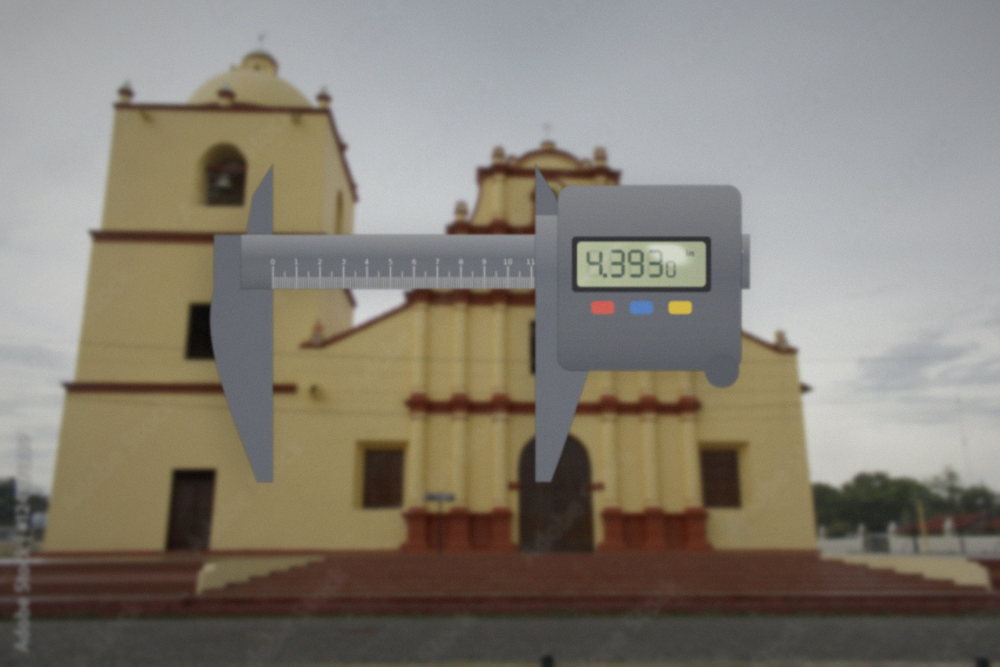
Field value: 4.3930 in
